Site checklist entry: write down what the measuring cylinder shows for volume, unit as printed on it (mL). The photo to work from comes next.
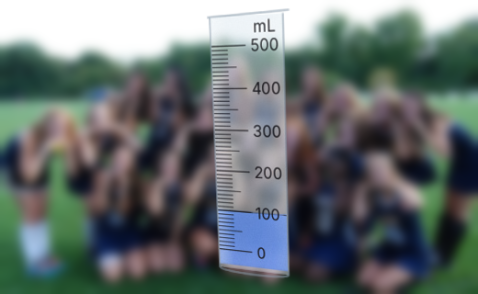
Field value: 100 mL
